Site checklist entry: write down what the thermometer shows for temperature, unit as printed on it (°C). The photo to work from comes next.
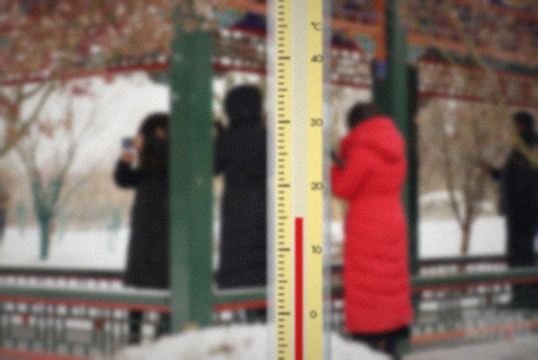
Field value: 15 °C
